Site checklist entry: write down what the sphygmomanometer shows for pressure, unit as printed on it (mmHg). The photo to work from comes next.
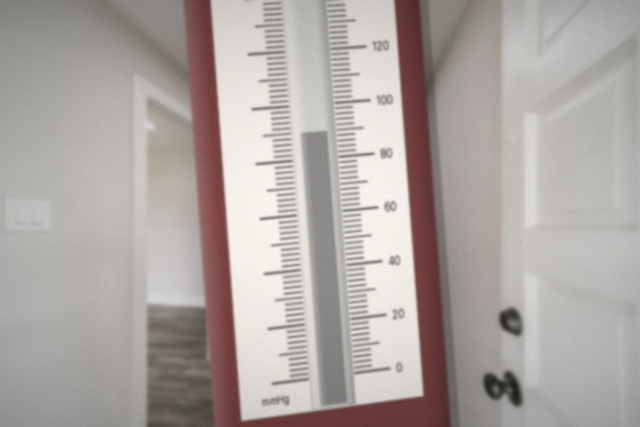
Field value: 90 mmHg
